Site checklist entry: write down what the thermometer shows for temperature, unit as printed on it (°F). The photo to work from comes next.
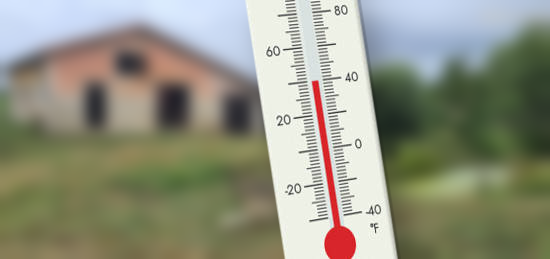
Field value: 40 °F
